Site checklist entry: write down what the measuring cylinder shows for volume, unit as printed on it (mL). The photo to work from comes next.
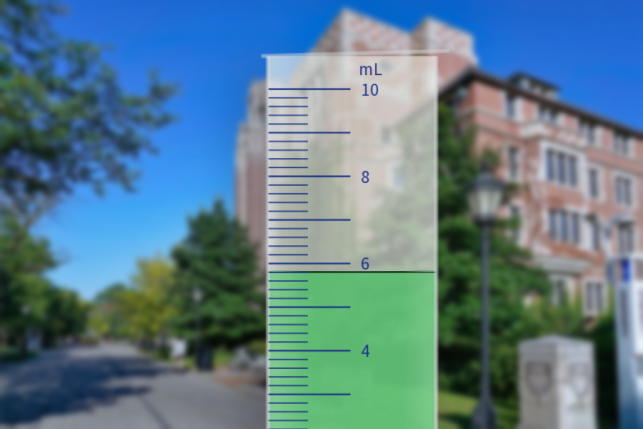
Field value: 5.8 mL
